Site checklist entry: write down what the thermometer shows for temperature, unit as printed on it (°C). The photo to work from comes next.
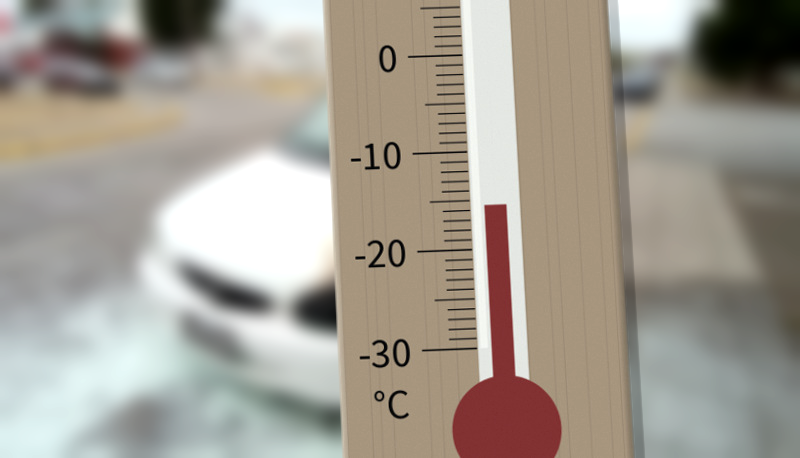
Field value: -15.5 °C
